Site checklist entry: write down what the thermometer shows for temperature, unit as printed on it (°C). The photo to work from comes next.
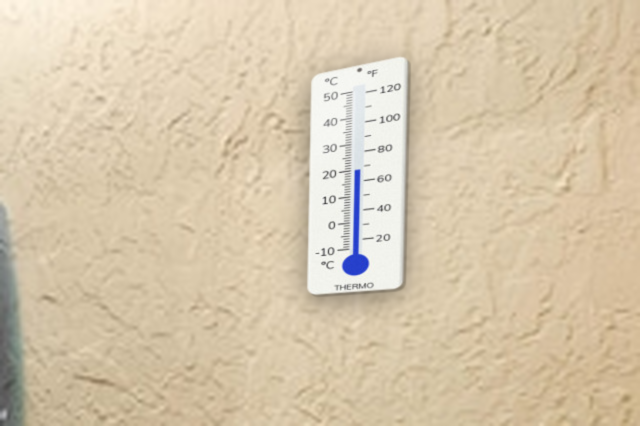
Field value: 20 °C
